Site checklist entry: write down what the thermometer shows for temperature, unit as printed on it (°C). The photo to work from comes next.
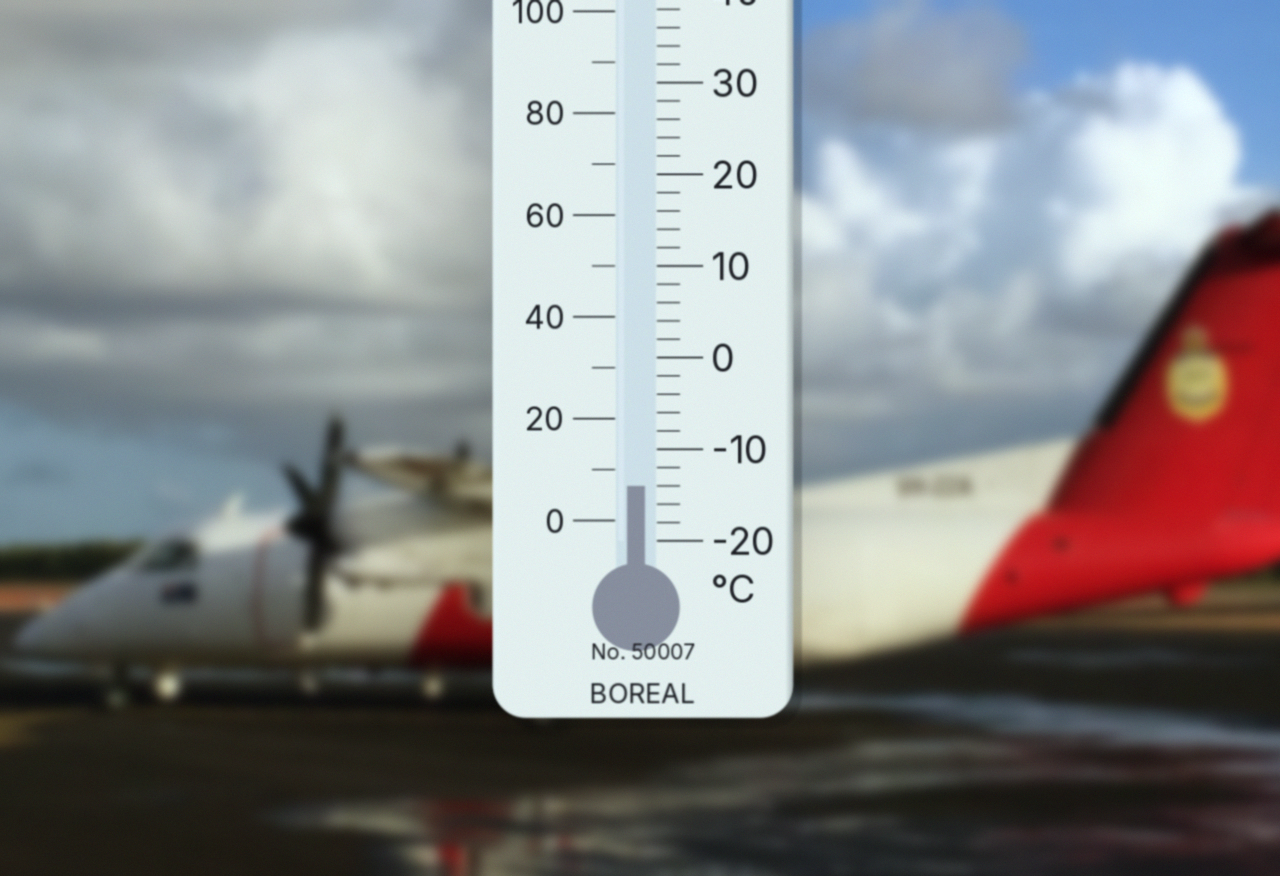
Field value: -14 °C
